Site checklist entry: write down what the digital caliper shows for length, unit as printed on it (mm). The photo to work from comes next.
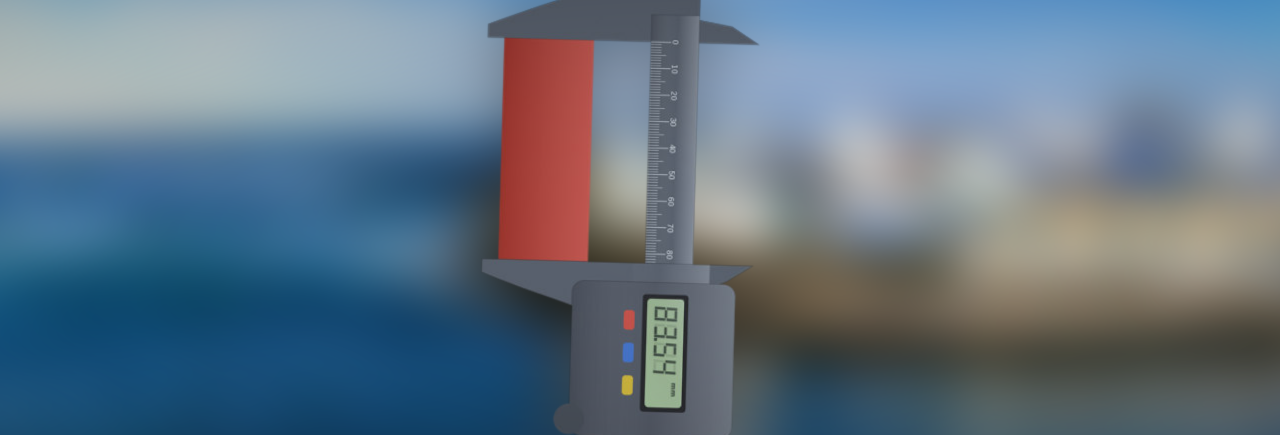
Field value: 83.54 mm
